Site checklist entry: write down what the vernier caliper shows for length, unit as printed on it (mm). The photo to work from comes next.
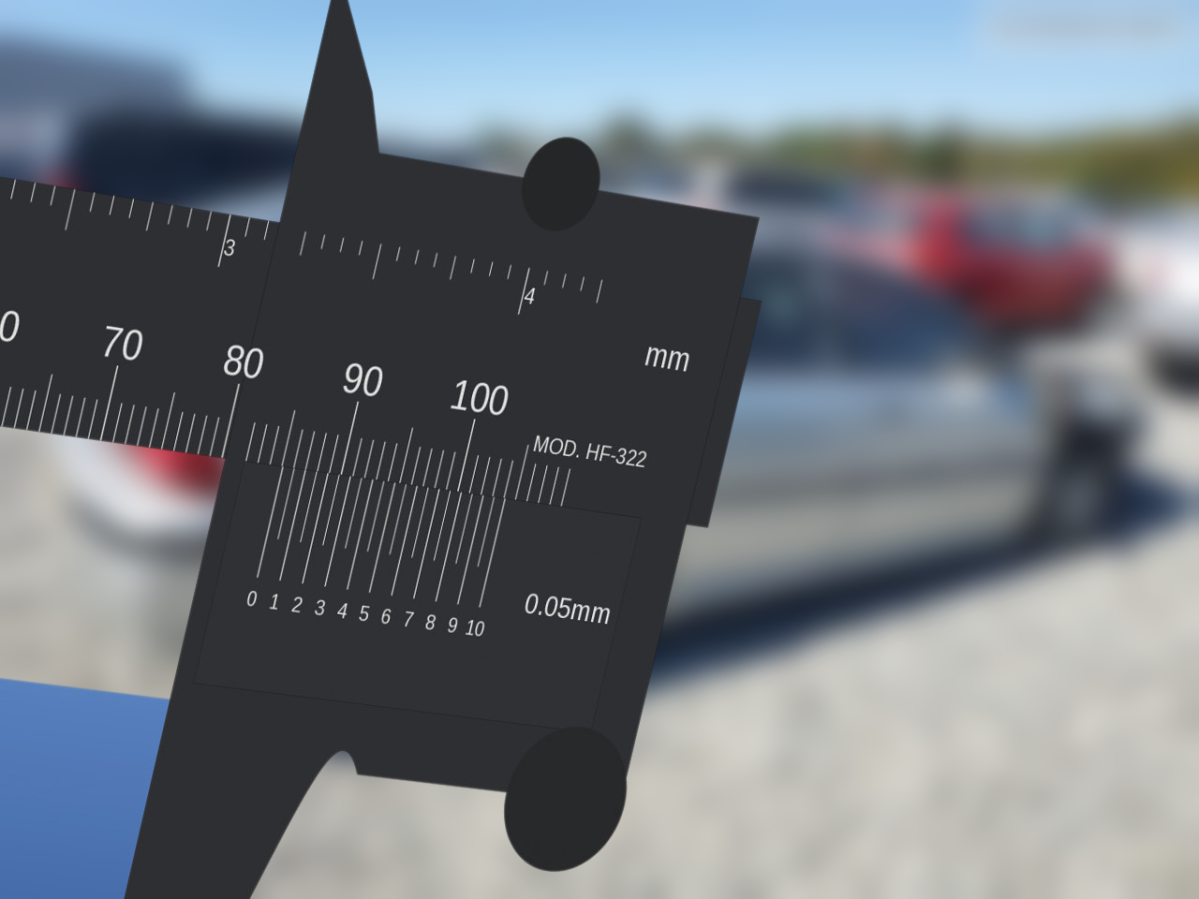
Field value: 85.1 mm
